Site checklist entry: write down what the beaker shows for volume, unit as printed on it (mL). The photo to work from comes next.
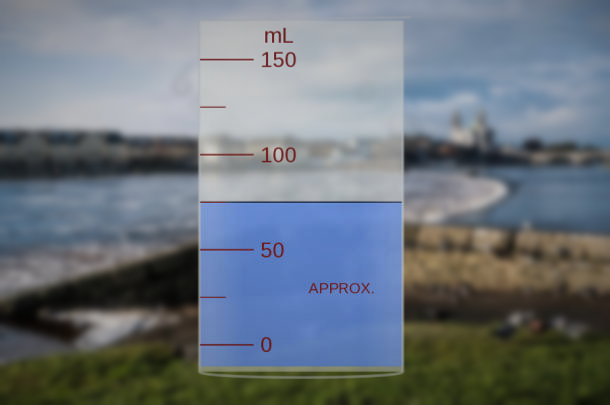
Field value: 75 mL
